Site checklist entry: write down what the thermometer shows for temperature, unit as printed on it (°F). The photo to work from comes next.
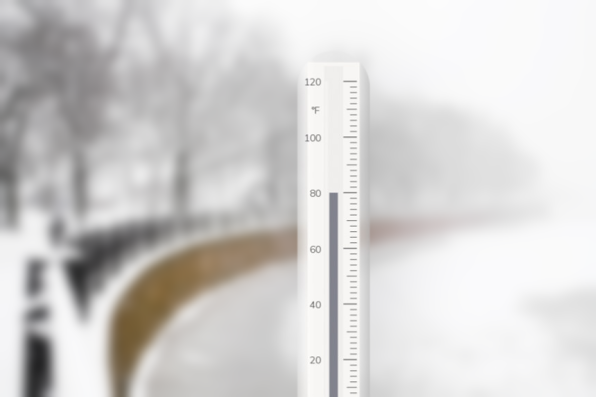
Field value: 80 °F
